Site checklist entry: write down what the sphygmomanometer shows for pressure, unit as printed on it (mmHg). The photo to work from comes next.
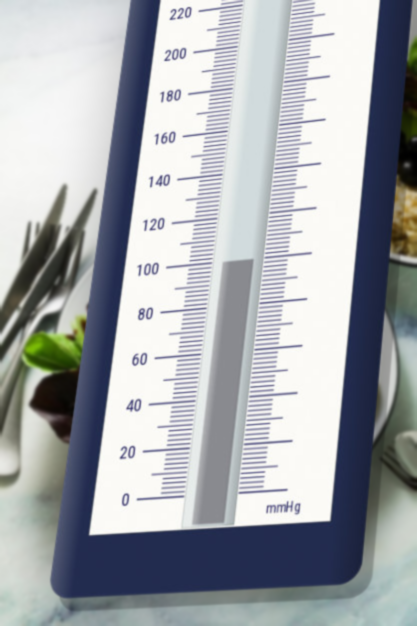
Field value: 100 mmHg
